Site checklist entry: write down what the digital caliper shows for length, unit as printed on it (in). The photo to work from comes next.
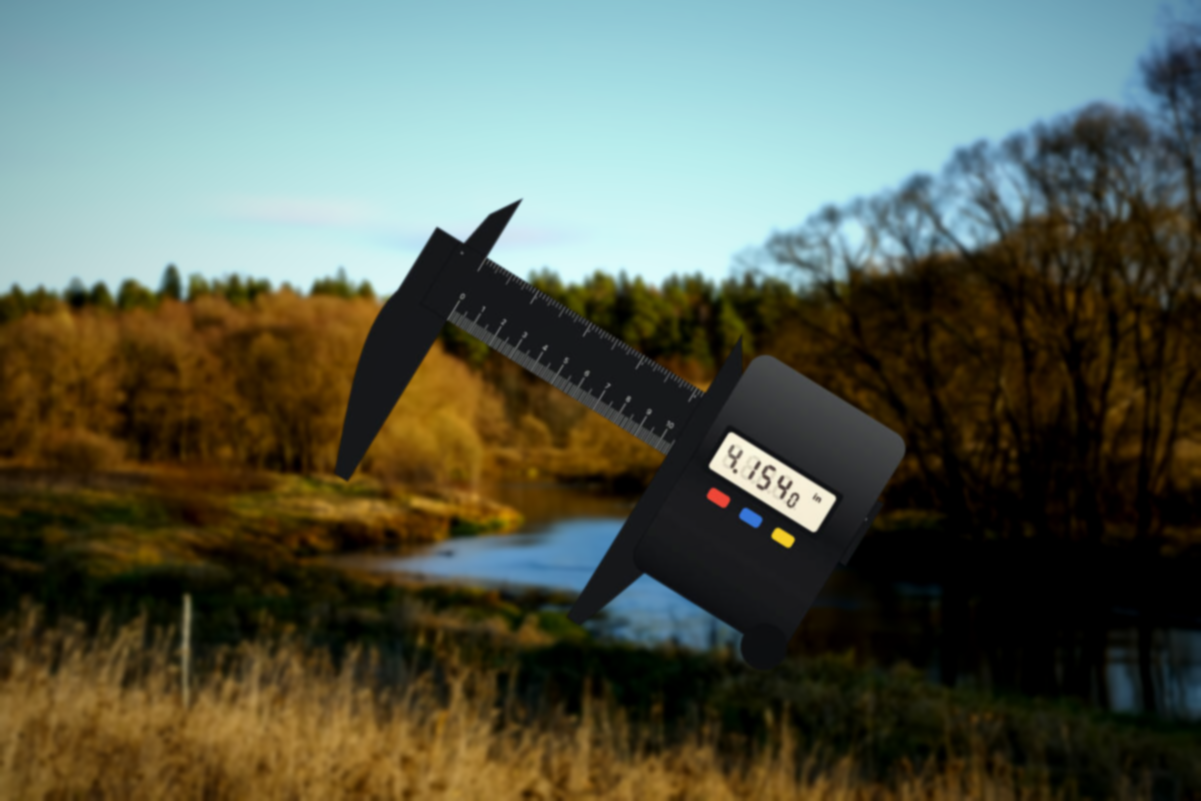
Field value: 4.1540 in
